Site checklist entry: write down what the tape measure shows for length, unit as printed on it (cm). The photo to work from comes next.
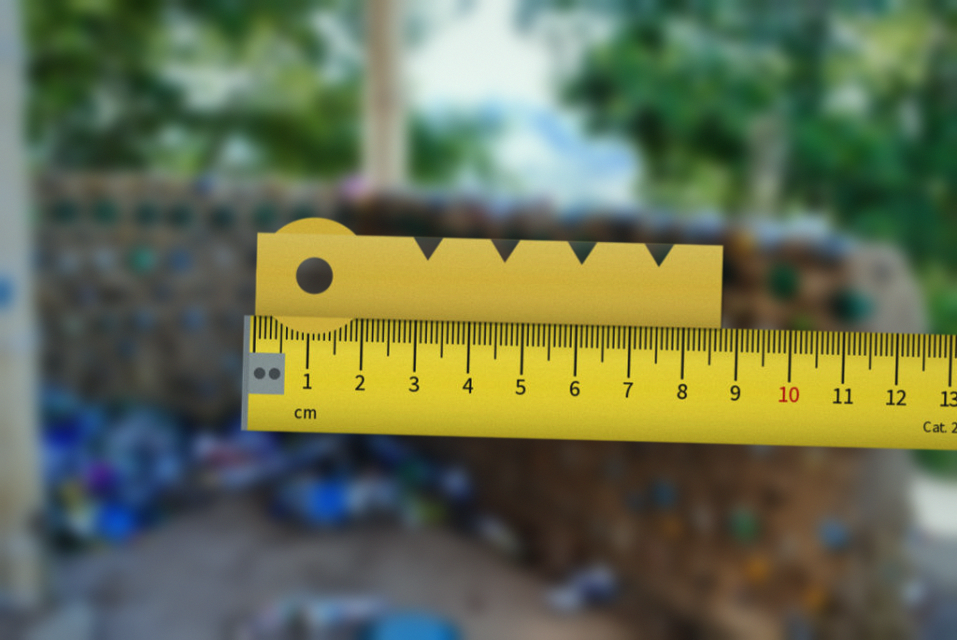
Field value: 8.7 cm
